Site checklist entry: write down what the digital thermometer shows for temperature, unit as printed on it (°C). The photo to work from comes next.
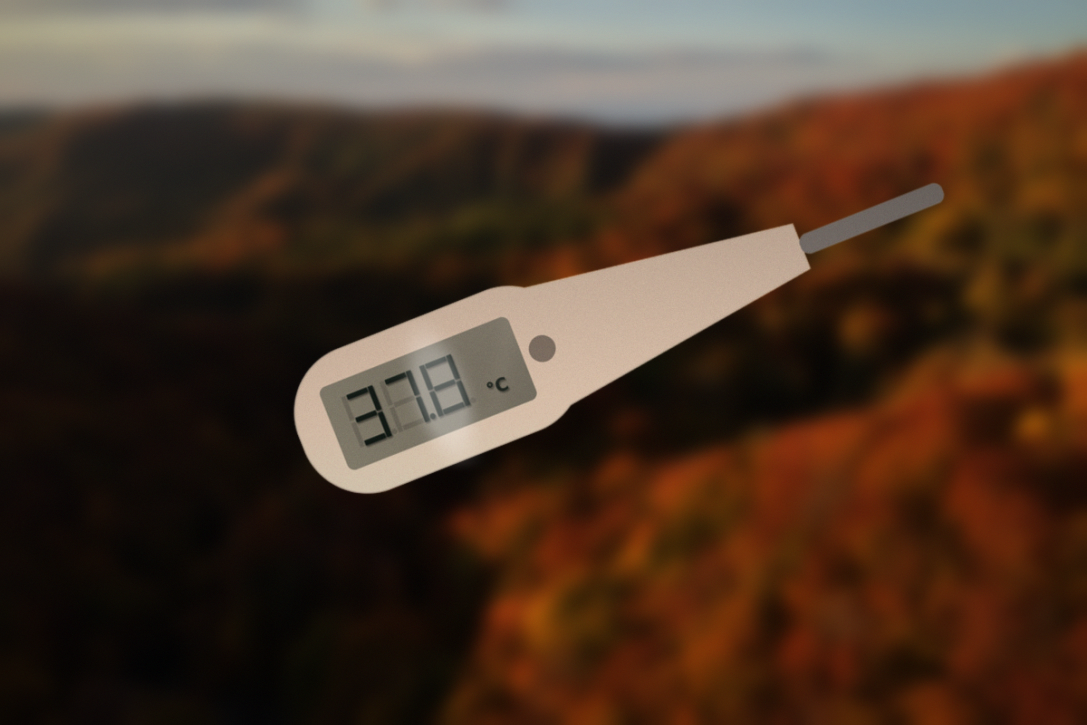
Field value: 37.8 °C
